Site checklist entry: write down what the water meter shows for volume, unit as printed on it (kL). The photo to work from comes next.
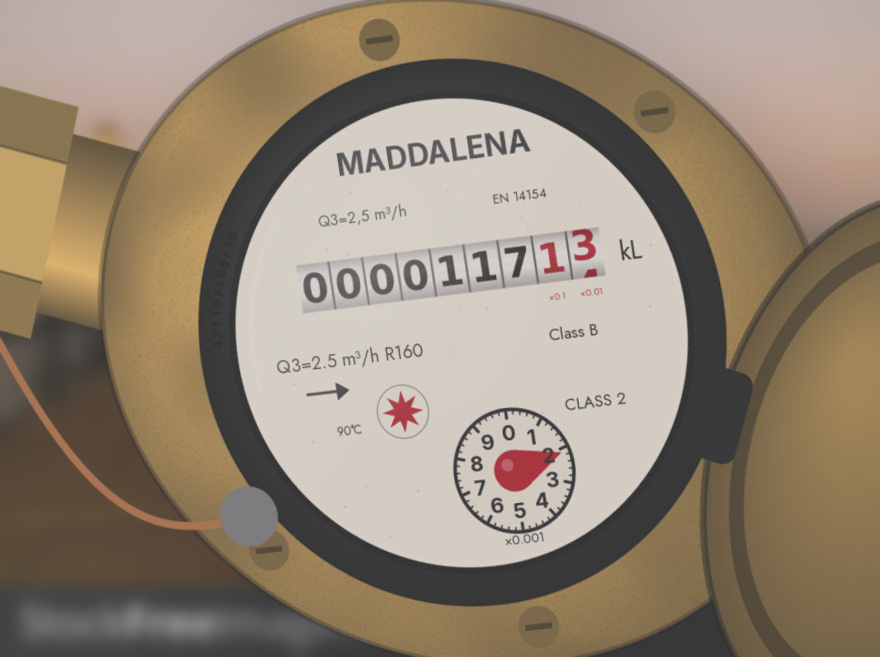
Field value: 117.132 kL
